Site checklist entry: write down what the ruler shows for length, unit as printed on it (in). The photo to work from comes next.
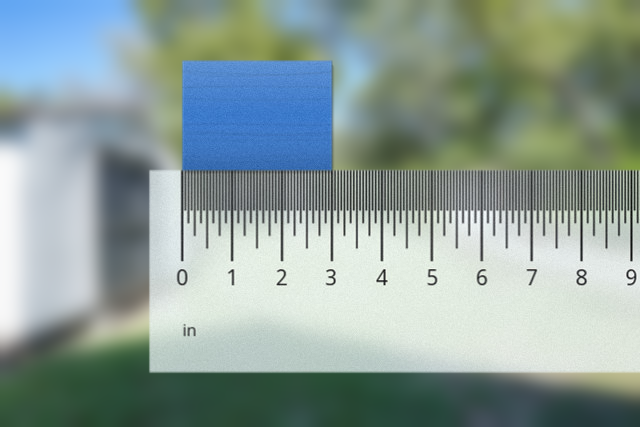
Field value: 3 in
